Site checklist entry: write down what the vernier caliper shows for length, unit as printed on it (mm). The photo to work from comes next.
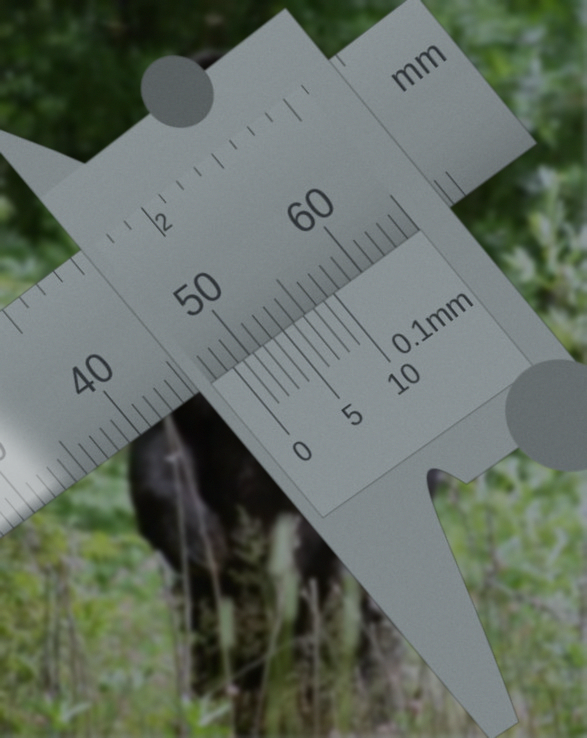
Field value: 48.5 mm
